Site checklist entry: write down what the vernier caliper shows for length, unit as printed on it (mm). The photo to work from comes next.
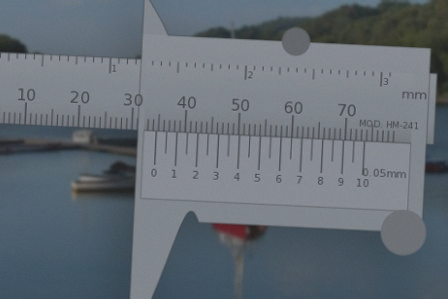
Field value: 34.6 mm
